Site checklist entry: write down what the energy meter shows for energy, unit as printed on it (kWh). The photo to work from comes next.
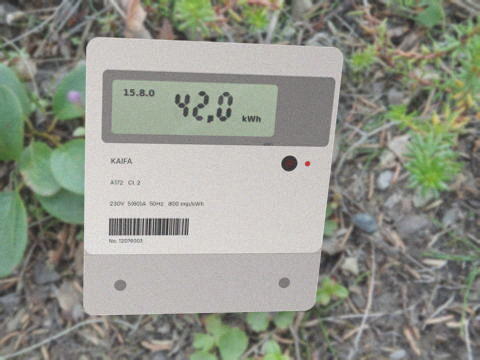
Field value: 42.0 kWh
